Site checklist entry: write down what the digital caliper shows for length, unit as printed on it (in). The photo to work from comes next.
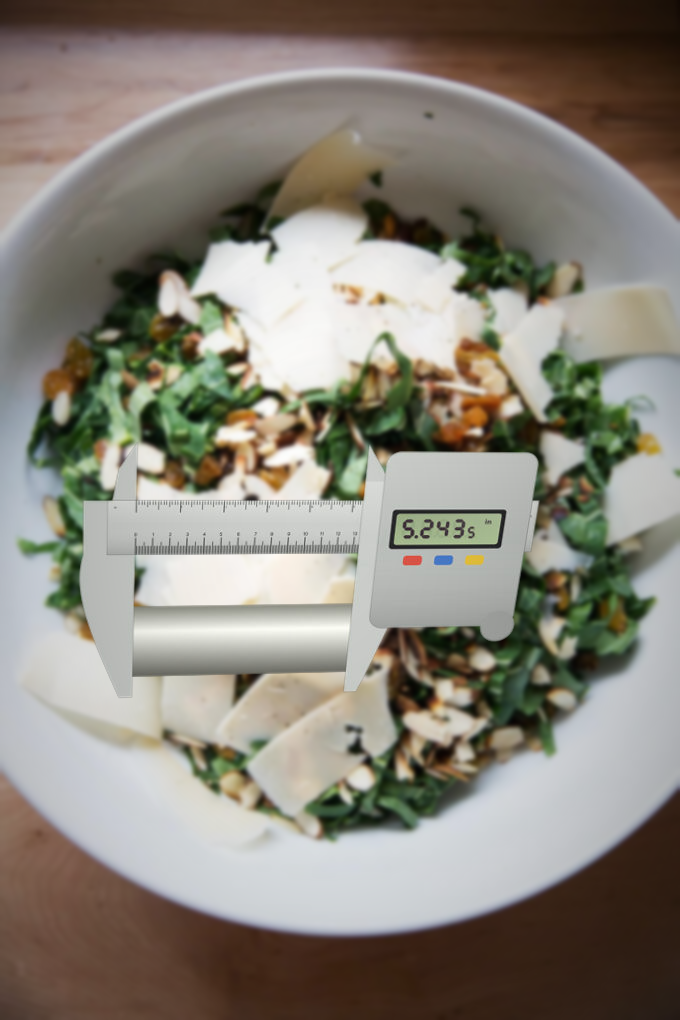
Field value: 5.2435 in
